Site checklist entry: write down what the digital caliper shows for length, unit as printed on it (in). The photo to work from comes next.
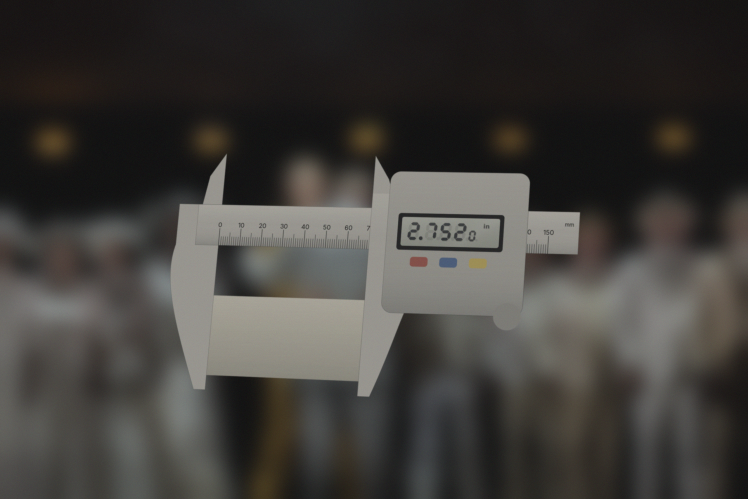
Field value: 2.7520 in
